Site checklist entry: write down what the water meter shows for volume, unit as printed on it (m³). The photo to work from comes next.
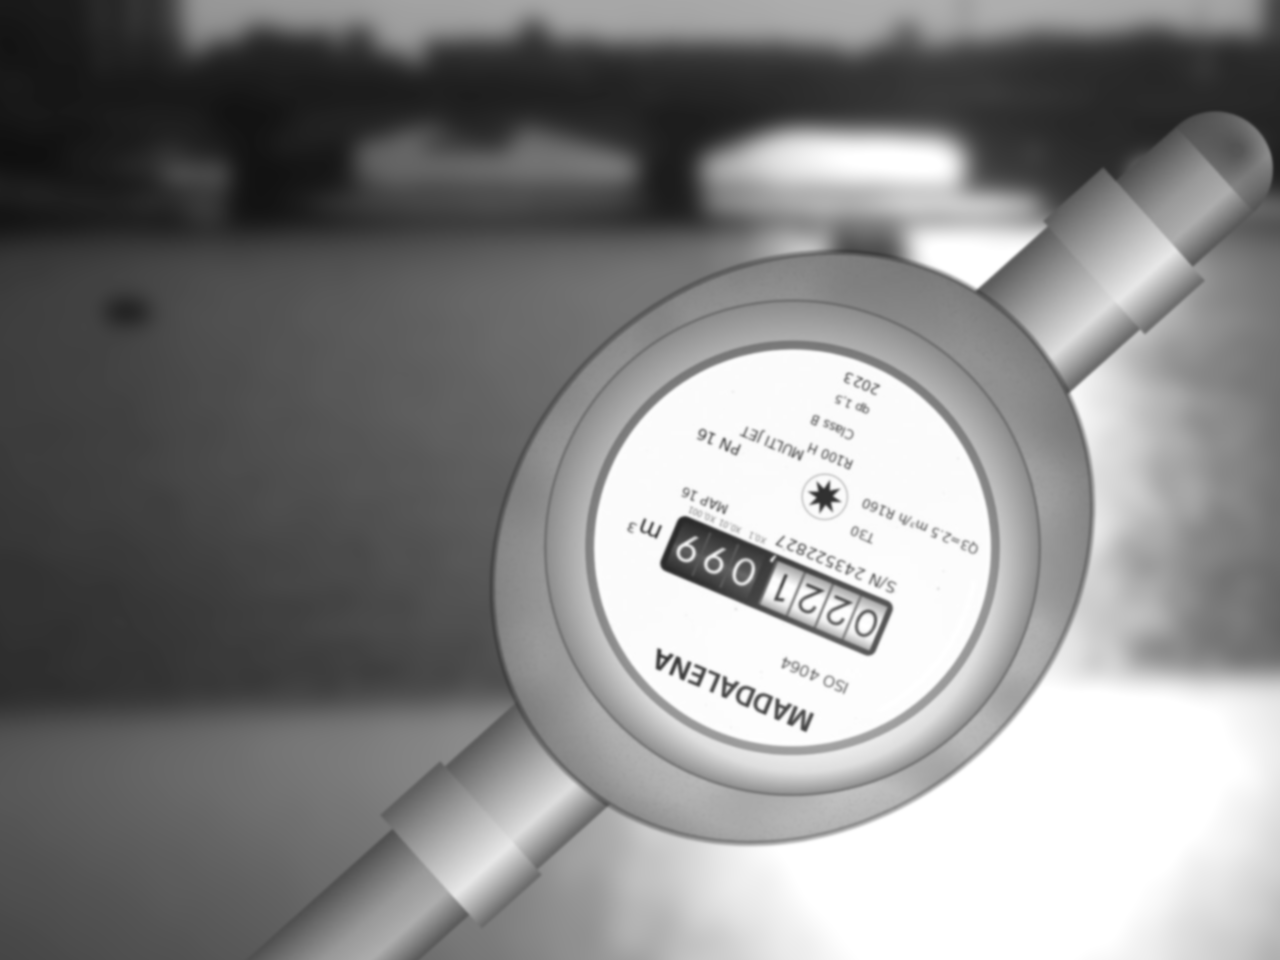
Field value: 221.099 m³
